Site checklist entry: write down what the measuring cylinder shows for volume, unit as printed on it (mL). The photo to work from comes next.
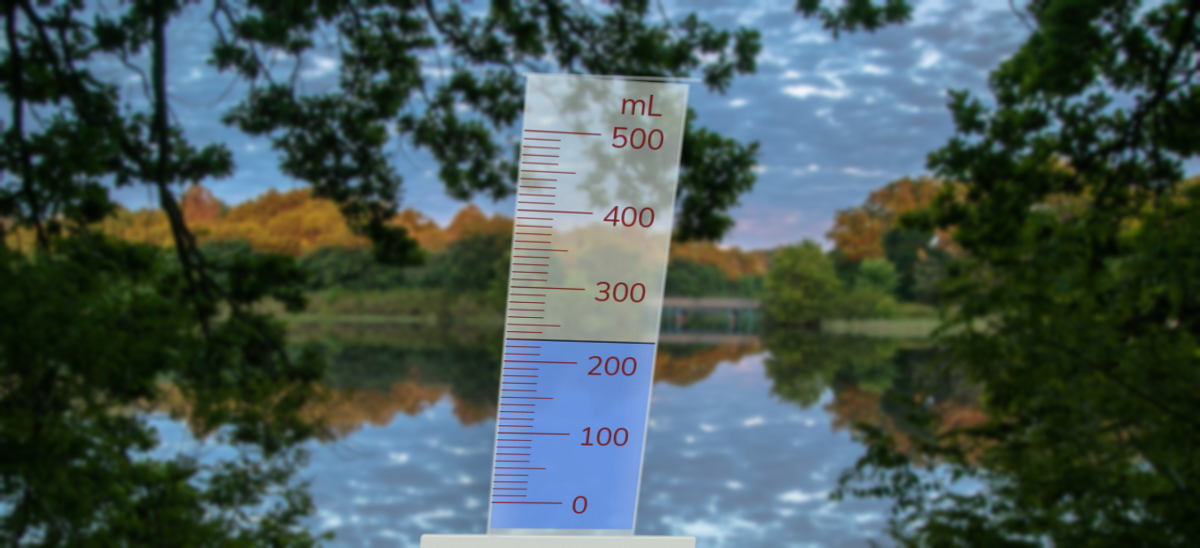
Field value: 230 mL
